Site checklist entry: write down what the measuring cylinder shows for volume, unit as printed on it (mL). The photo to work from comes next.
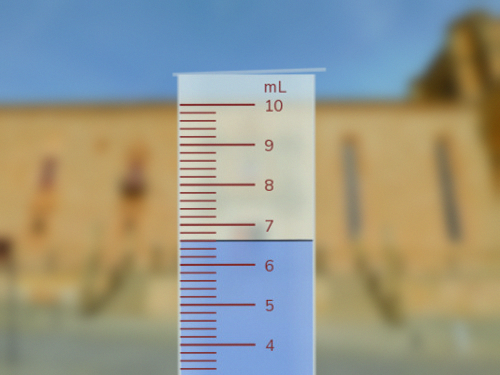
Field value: 6.6 mL
